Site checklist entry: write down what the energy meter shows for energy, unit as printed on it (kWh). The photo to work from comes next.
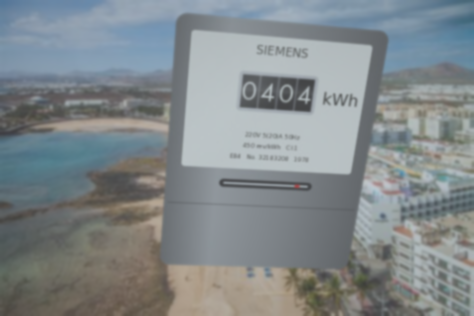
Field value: 404 kWh
